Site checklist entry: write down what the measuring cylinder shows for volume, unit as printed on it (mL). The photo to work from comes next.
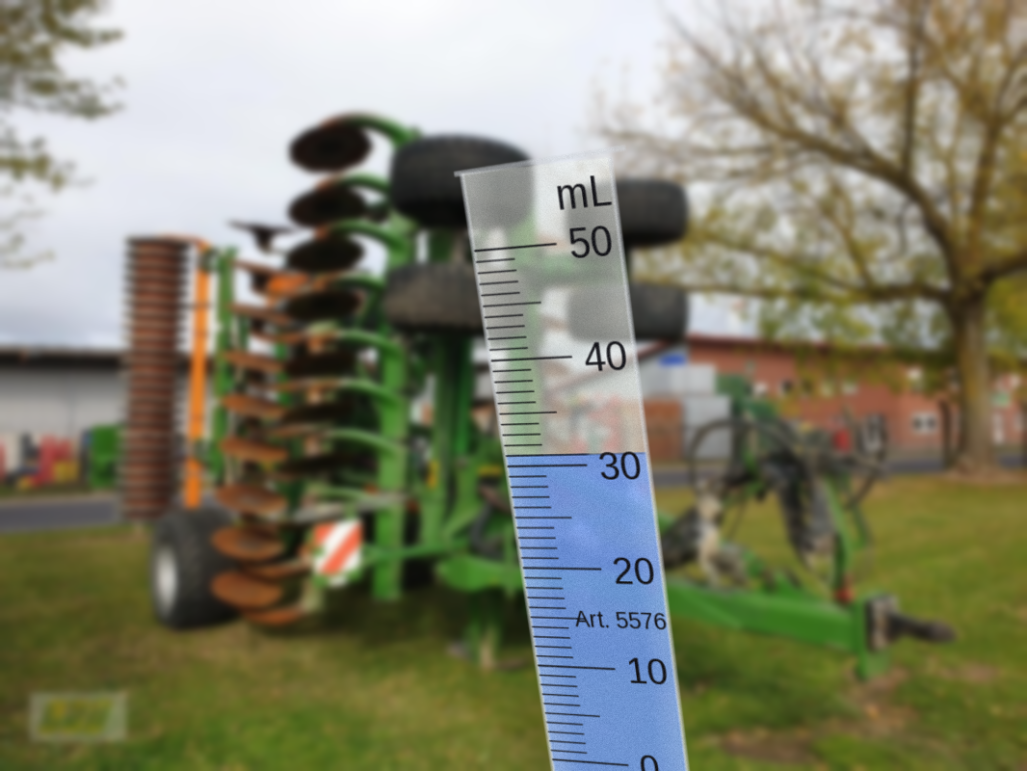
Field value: 31 mL
